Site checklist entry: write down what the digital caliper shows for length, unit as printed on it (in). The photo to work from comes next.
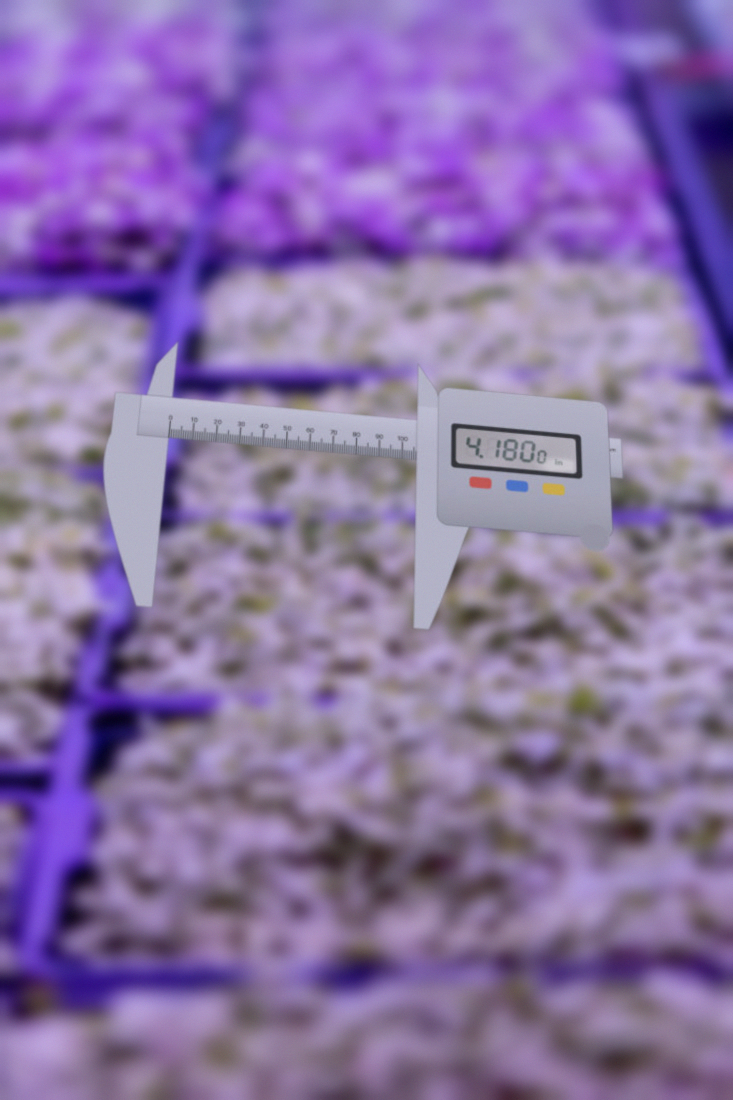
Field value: 4.1800 in
